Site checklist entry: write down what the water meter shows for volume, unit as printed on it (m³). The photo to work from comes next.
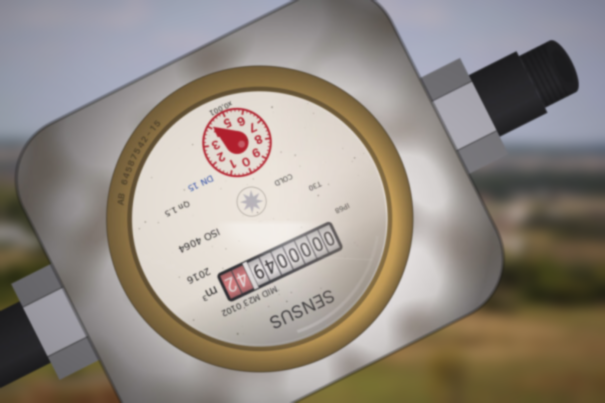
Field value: 49.424 m³
